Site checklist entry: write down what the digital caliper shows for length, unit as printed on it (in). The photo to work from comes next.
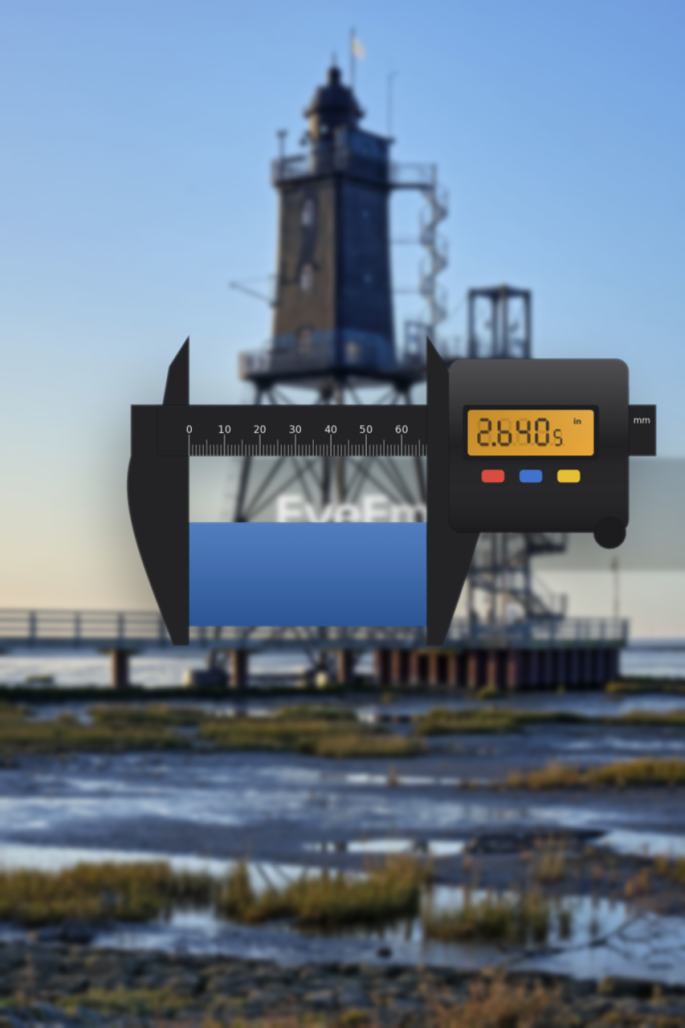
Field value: 2.6405 in
